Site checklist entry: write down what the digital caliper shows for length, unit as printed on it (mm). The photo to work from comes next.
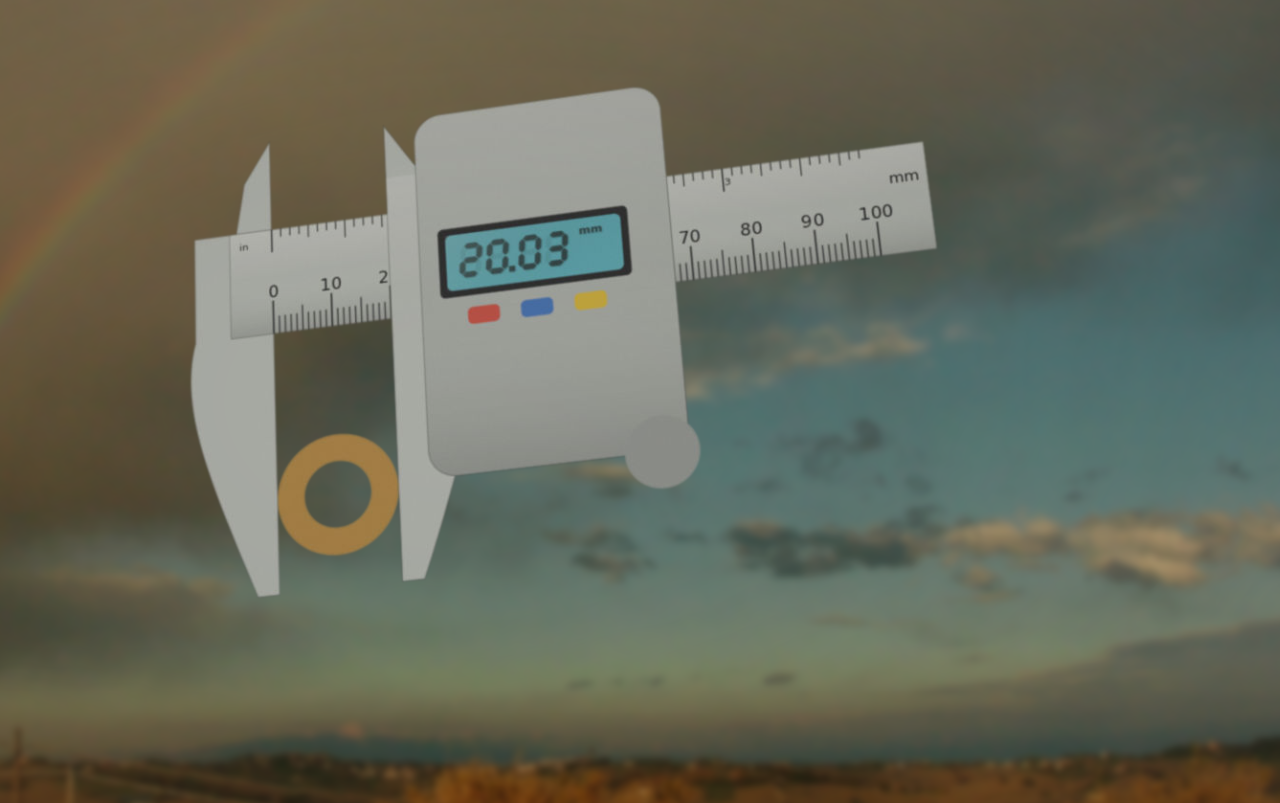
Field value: 20.03 mm
